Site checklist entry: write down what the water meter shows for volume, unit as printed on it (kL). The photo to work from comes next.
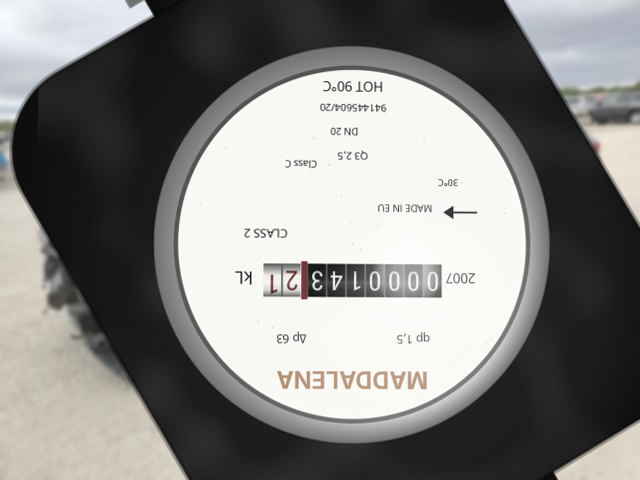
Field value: 143.21 kL
